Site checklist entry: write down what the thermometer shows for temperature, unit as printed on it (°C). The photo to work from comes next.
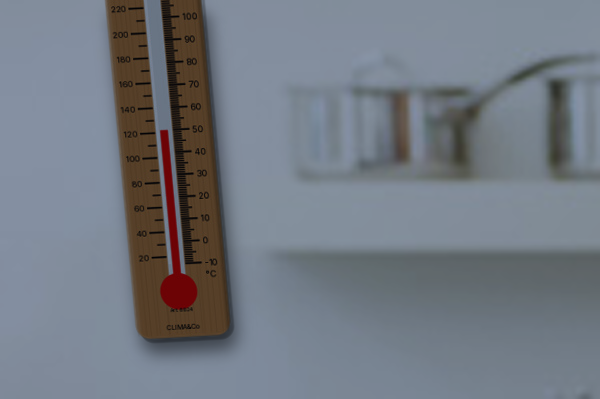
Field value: 50 °C
